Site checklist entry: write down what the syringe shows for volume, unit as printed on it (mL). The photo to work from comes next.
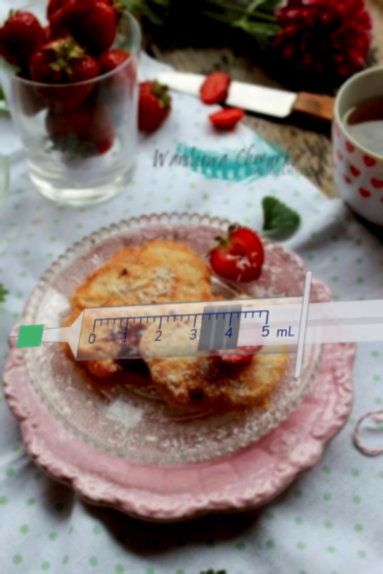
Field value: 3.2 mL
